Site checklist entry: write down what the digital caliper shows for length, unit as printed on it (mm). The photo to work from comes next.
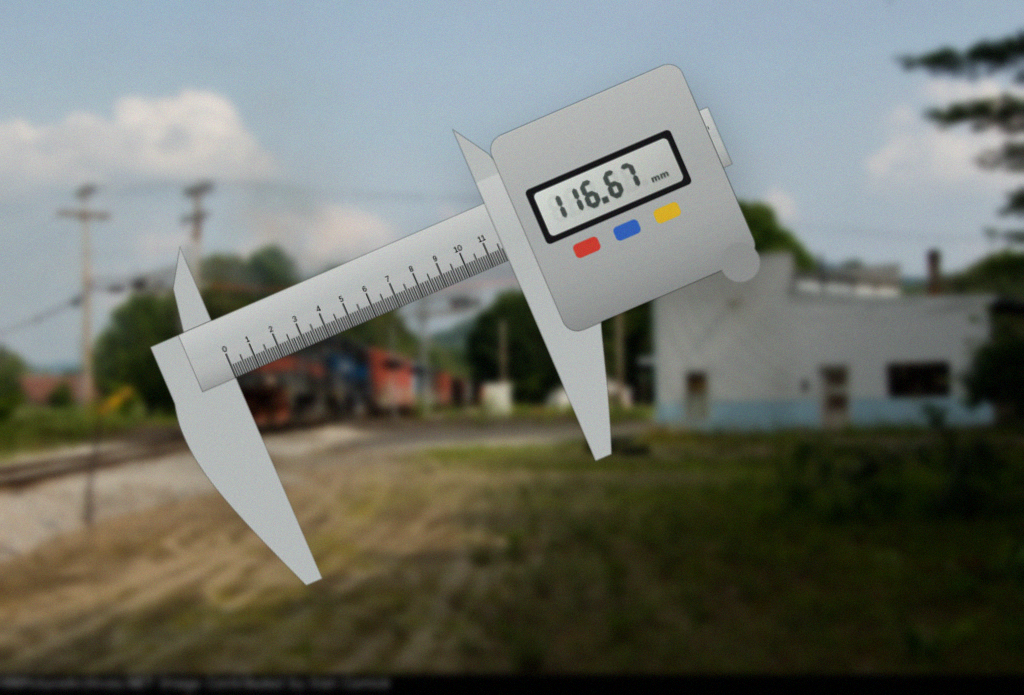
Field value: 116.67 mm
